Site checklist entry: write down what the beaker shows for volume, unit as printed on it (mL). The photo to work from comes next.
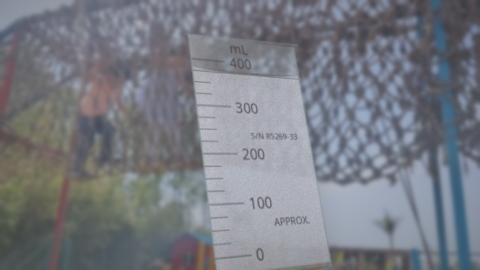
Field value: 375 mL
